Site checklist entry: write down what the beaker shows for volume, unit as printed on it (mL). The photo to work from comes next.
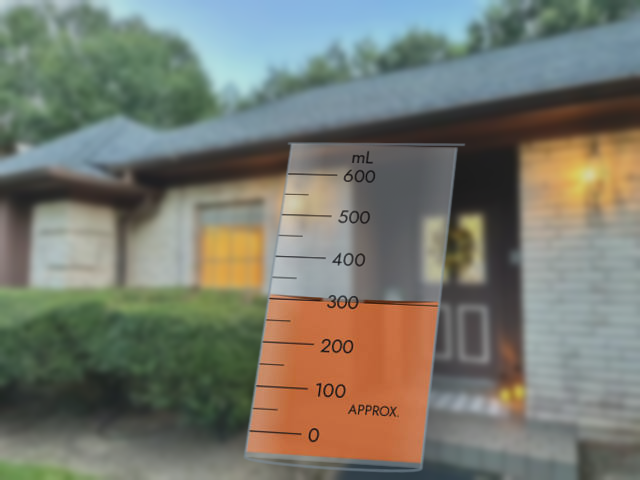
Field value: 300 mL
